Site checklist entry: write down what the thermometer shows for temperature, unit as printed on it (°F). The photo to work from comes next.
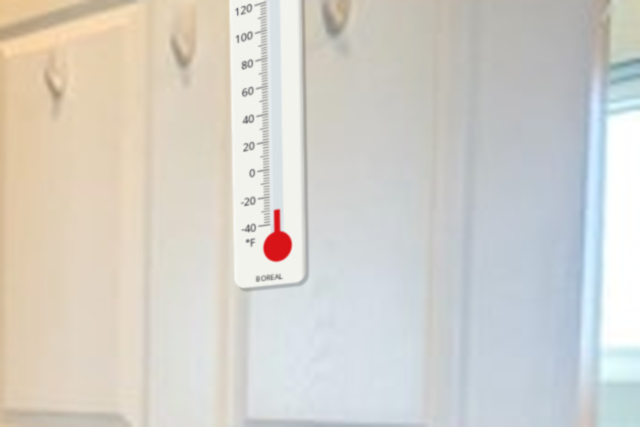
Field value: -30 °F
